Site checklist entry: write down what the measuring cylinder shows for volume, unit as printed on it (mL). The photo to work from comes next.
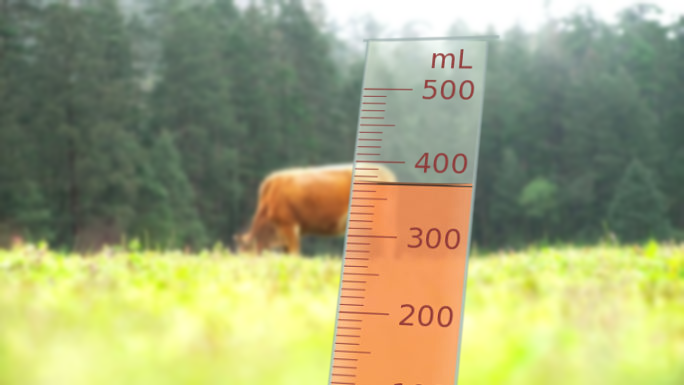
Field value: 370 mL
